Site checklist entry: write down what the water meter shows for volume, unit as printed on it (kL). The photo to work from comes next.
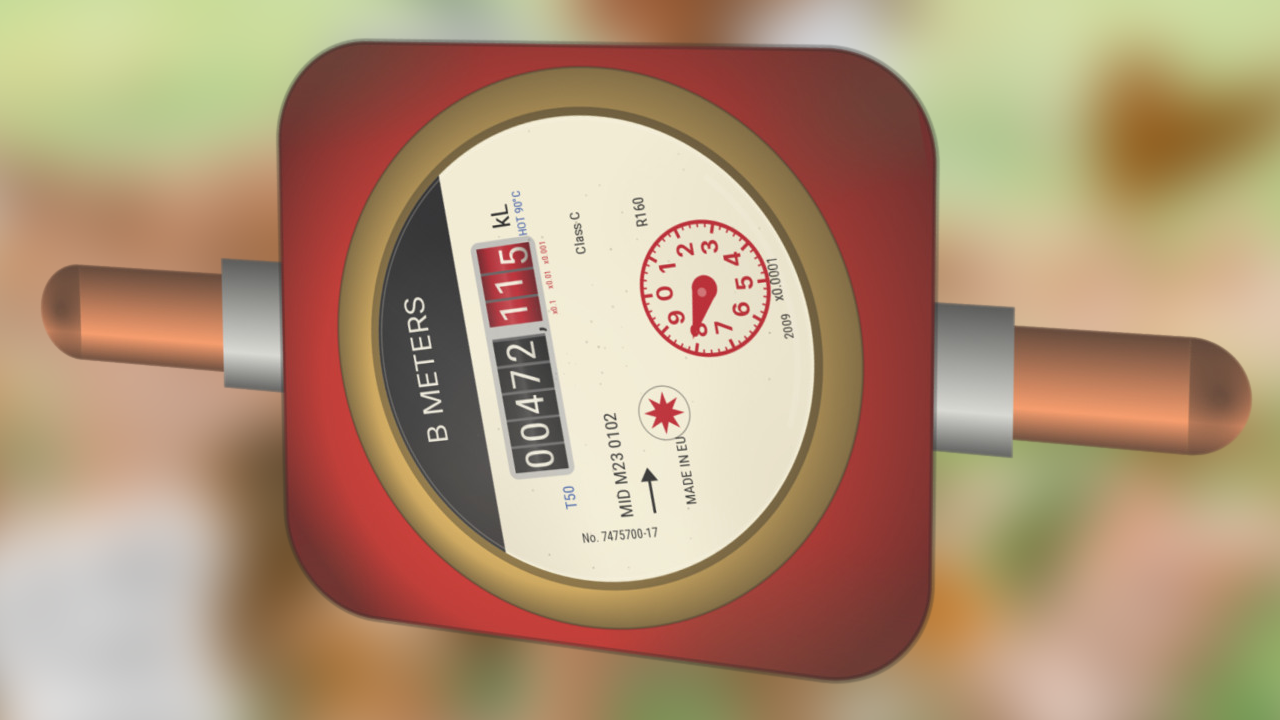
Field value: 472.1148 kL
